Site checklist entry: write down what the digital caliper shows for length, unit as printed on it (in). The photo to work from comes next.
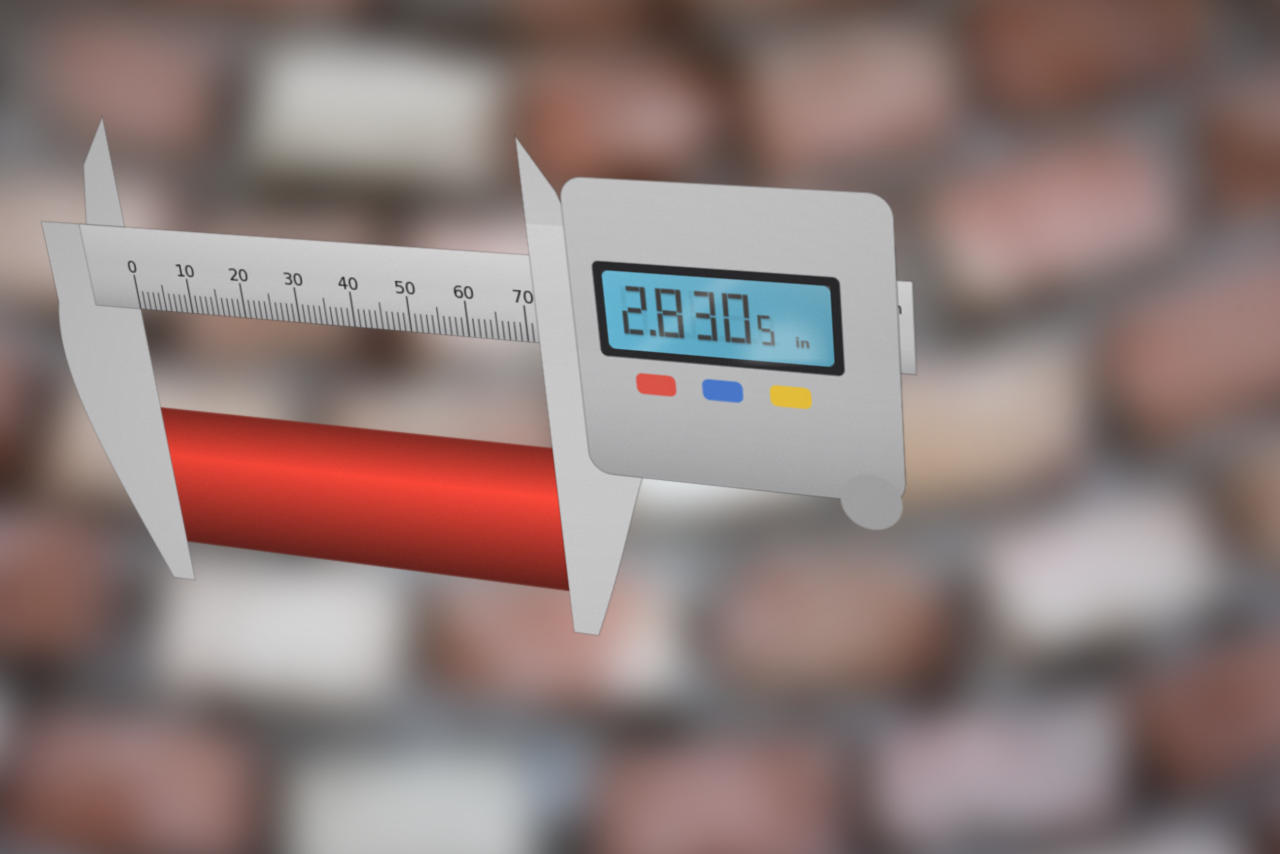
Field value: 2.8305 in
